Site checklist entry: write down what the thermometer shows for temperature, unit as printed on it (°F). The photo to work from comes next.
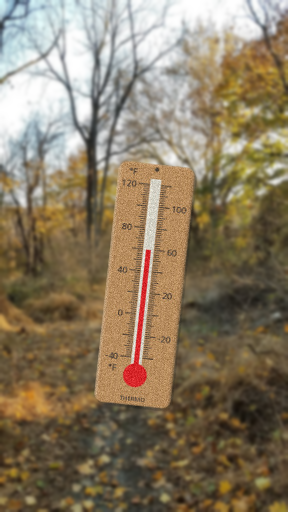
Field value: 60 °F
